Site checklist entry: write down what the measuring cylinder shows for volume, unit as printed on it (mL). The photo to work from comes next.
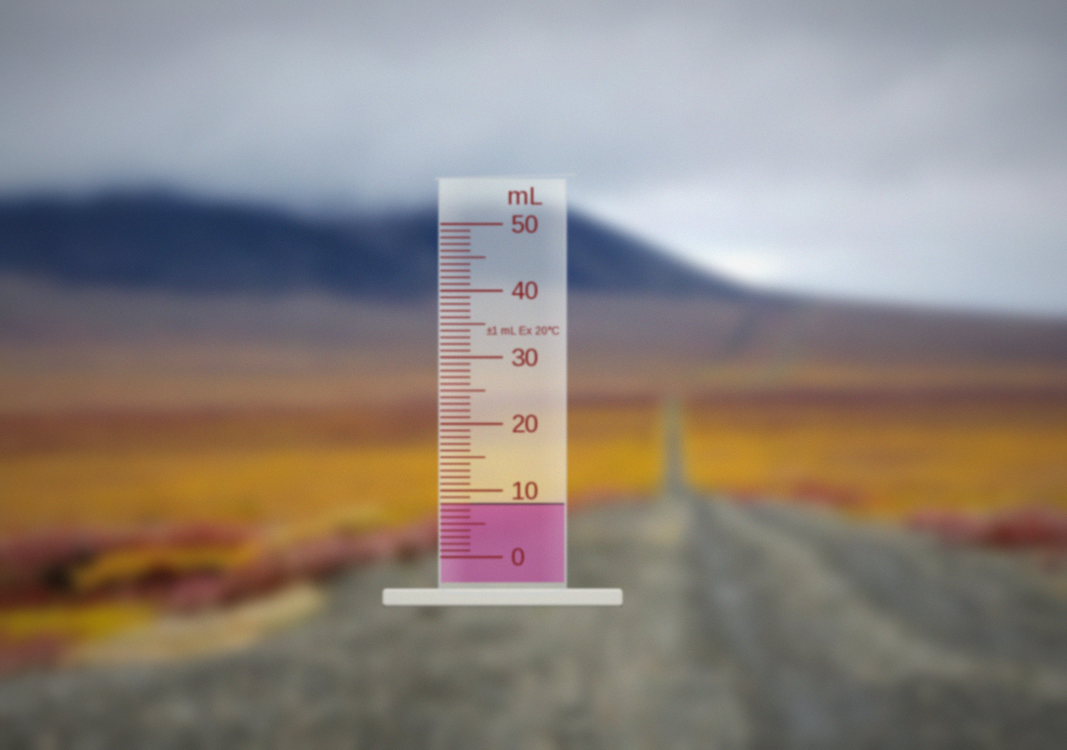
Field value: 8 mL
